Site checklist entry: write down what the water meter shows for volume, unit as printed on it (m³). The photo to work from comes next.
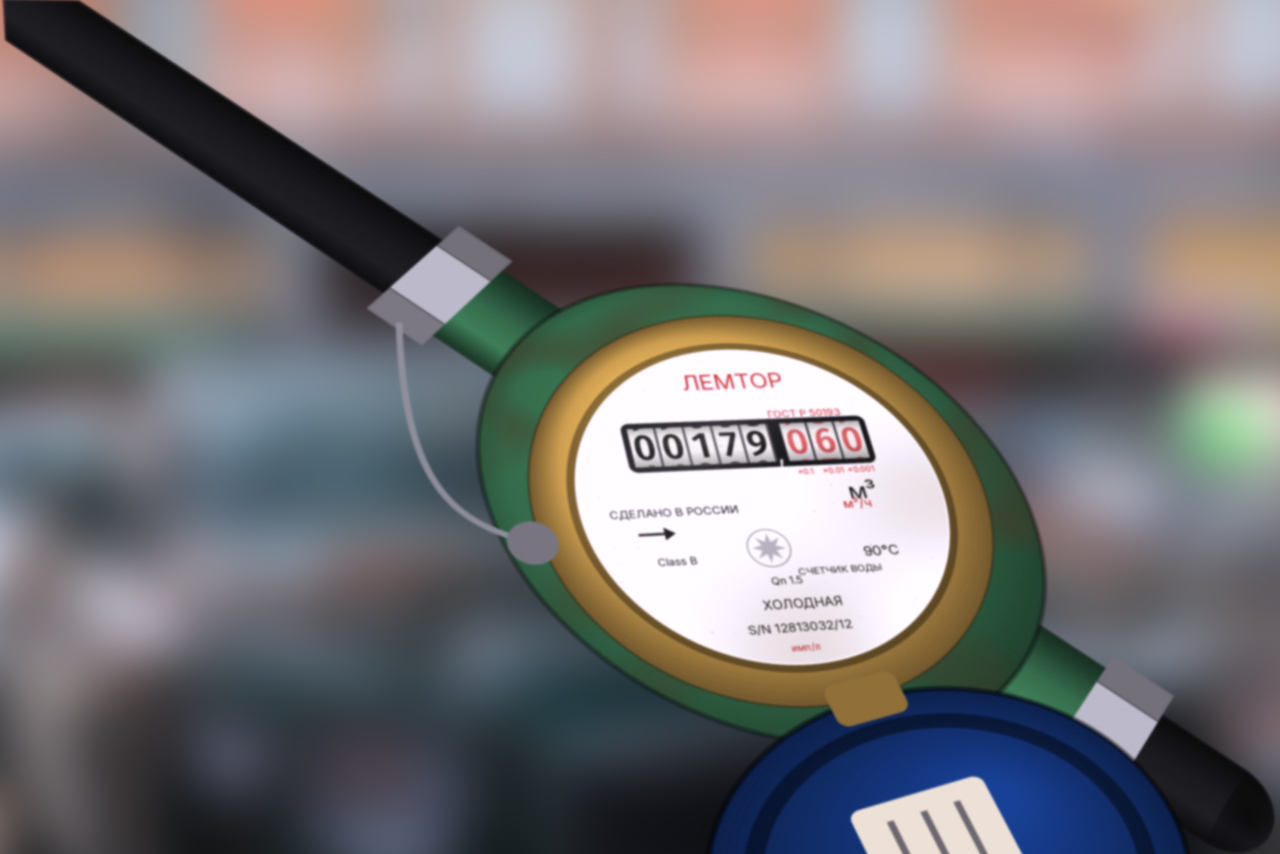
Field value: 179.060 m³
